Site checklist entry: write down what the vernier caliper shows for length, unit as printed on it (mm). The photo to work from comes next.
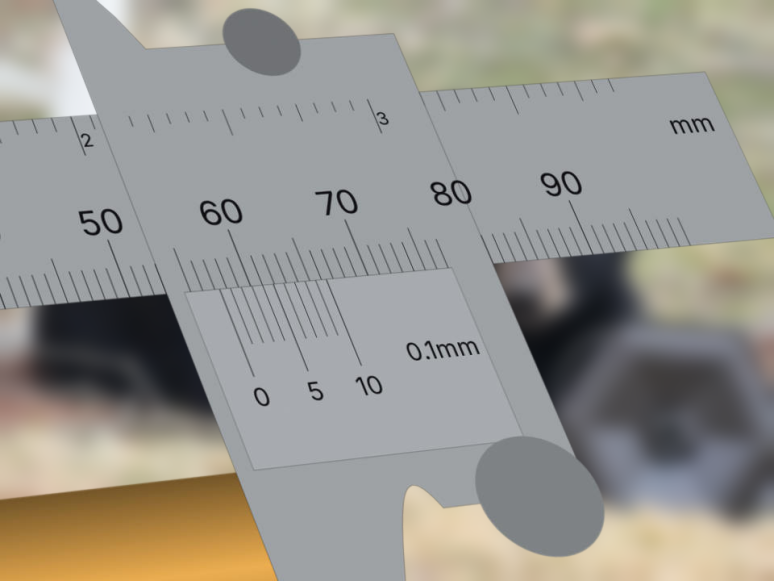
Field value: 57.4 mm
